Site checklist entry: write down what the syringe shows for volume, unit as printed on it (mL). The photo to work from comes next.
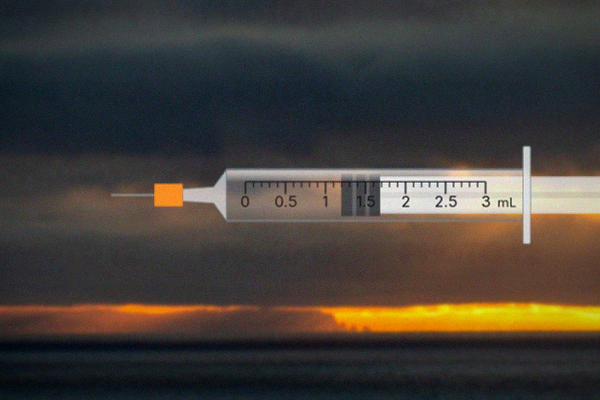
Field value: 1.2 mL
